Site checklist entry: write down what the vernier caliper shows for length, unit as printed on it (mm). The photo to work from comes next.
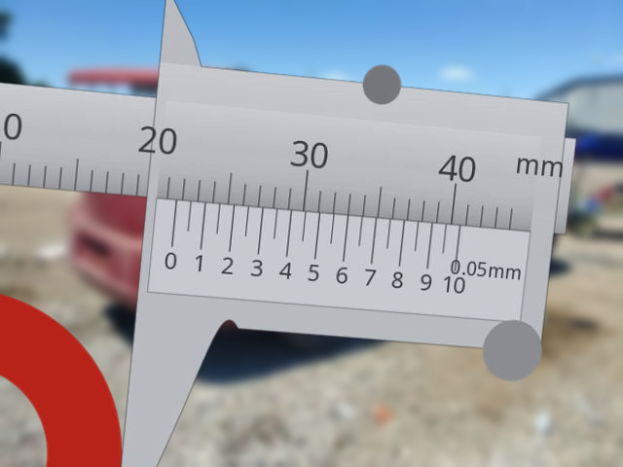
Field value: 21.6 mm
